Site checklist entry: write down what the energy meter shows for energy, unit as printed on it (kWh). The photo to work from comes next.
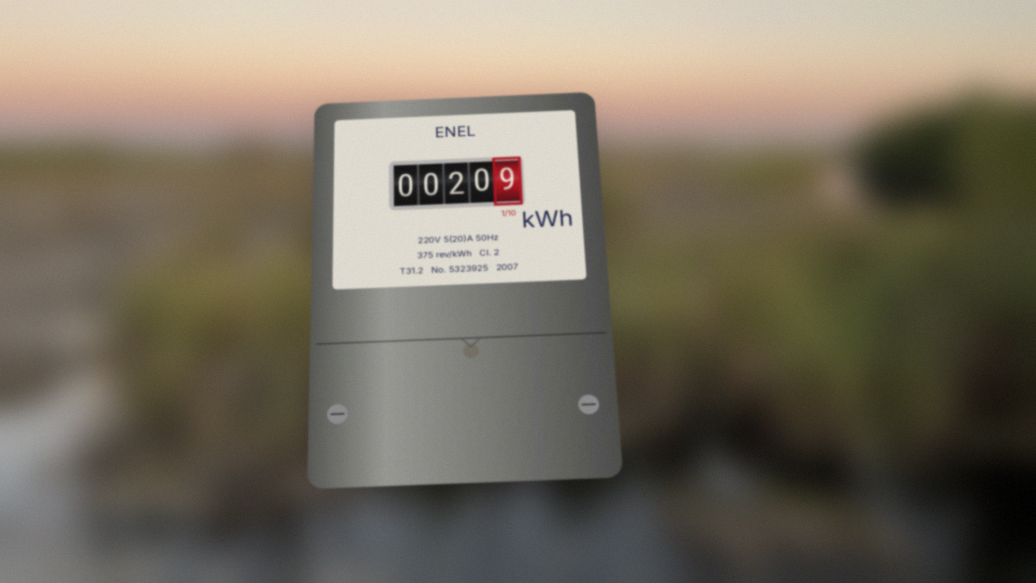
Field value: 20.9 kWh
